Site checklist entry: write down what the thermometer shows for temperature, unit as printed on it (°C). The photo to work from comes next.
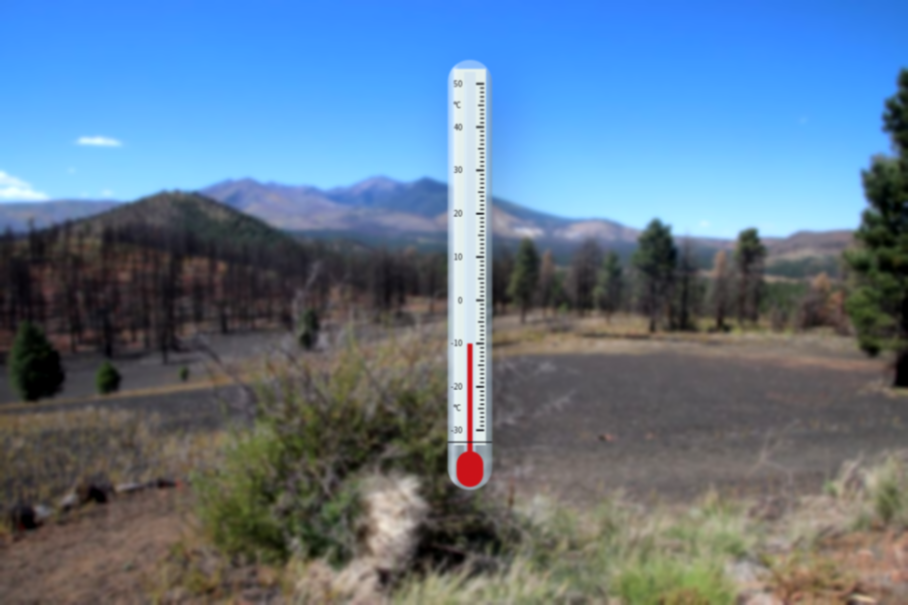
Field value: -10 °C
